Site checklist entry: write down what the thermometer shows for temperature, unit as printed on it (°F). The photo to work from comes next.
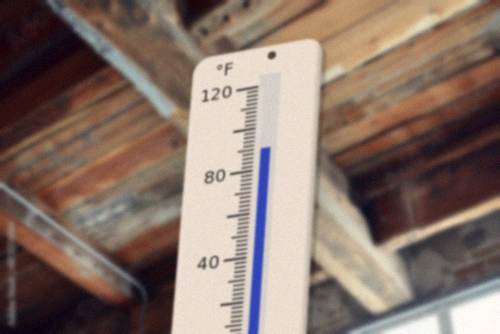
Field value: 90 °F
